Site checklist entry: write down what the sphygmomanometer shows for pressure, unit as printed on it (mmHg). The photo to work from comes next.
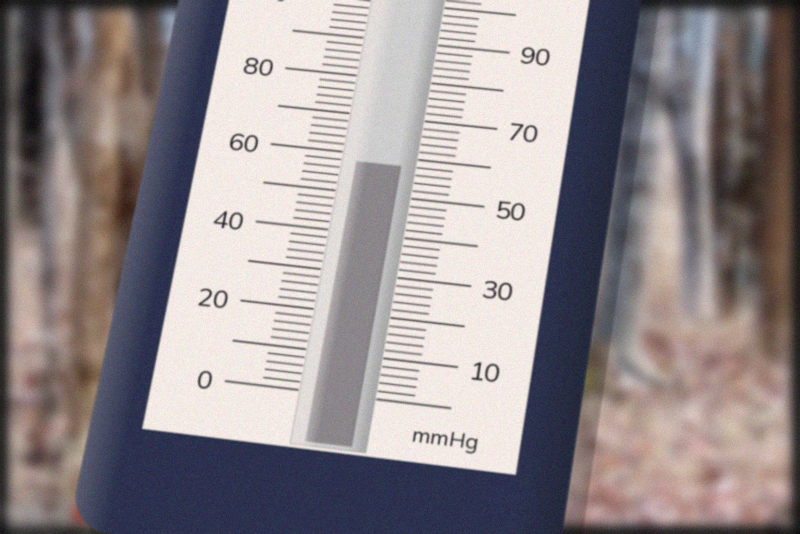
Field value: 58 mmHg
